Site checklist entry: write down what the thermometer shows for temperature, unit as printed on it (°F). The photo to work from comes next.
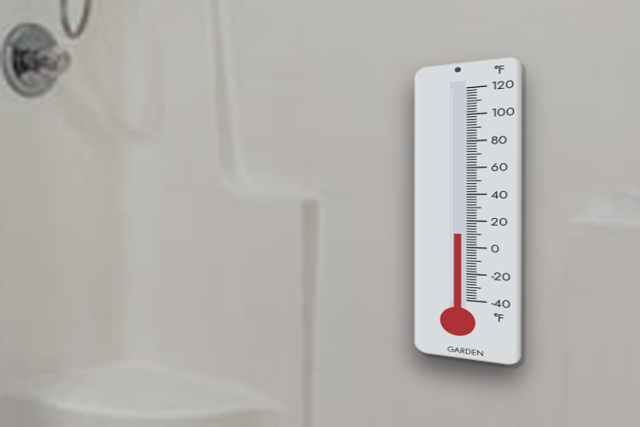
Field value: 10 °F
